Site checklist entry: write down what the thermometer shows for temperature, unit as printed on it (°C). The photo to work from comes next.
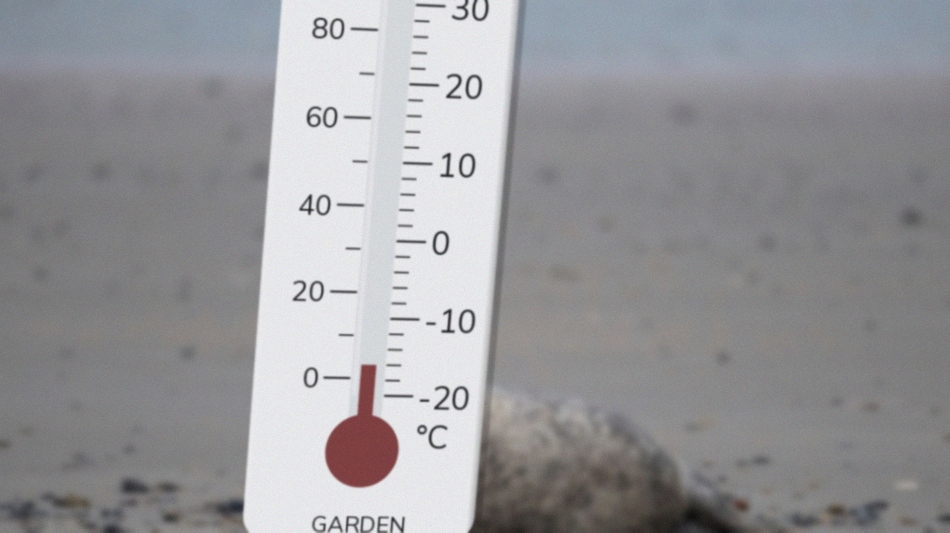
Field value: -16 °C
